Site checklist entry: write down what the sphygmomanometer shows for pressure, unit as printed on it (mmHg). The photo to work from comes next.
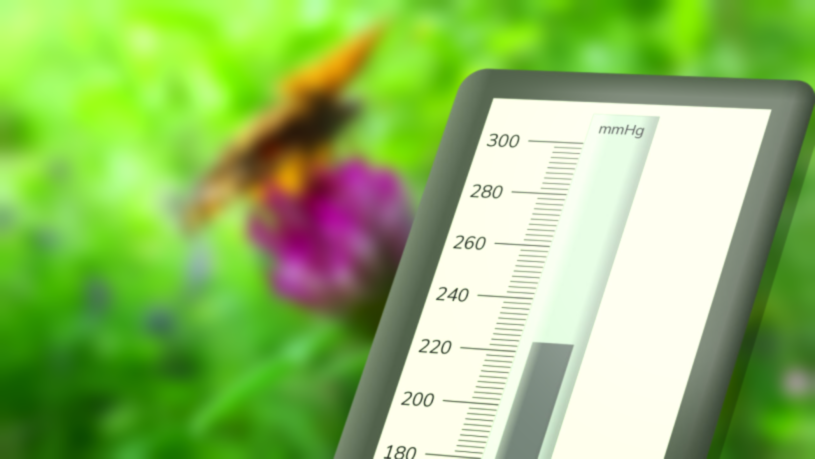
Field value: 224 mmHg
